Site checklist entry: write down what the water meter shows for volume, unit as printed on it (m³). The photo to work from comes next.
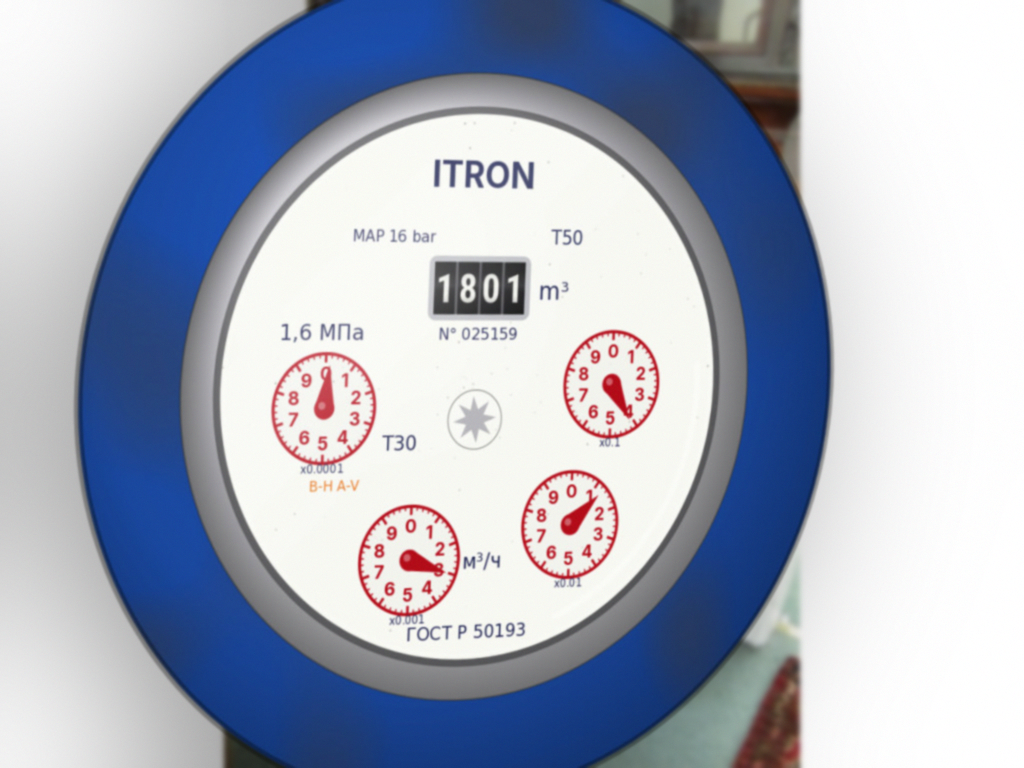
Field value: 1801.4130 m³
